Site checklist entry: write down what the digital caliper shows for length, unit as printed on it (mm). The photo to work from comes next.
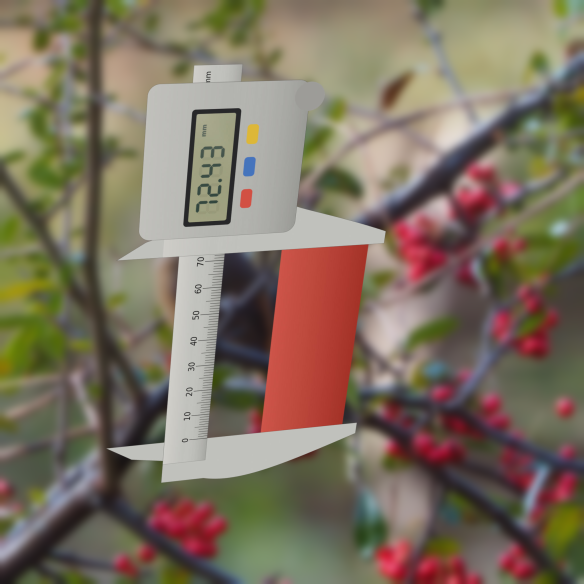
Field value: 72.43 mm
